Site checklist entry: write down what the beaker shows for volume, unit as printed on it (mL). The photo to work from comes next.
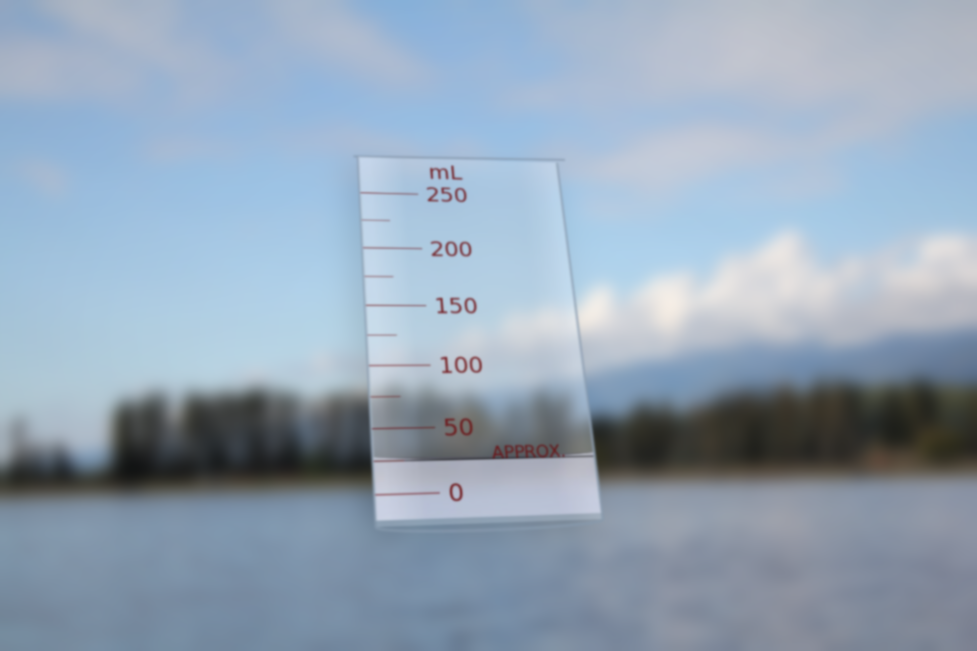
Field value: 25 mL
